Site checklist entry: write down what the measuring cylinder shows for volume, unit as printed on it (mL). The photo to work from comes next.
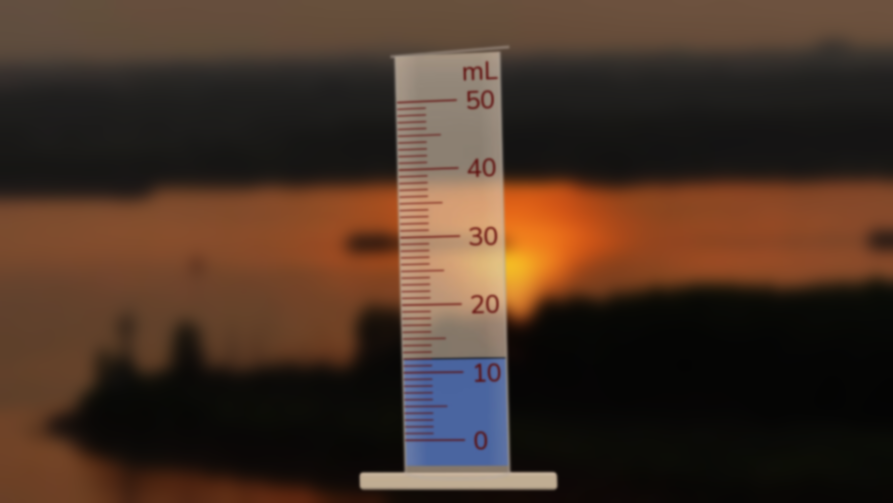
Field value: 12 mL
